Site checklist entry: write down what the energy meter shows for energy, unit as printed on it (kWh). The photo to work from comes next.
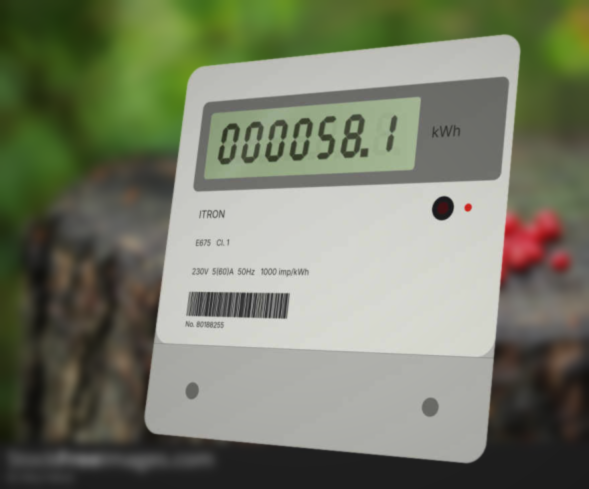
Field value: 58.1 kWh
